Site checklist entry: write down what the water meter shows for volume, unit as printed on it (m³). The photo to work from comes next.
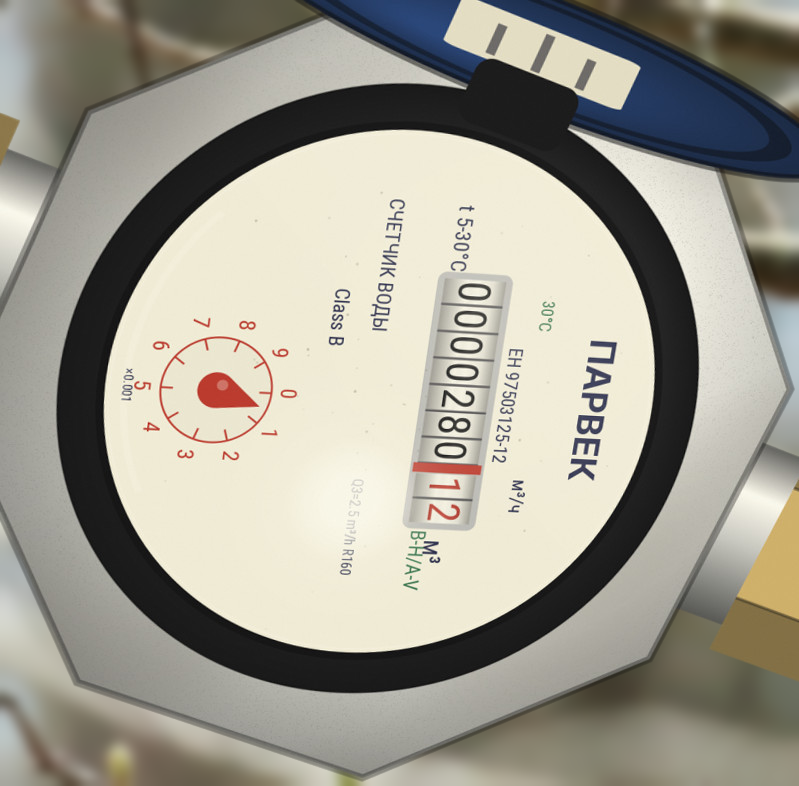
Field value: 280.120 m³
